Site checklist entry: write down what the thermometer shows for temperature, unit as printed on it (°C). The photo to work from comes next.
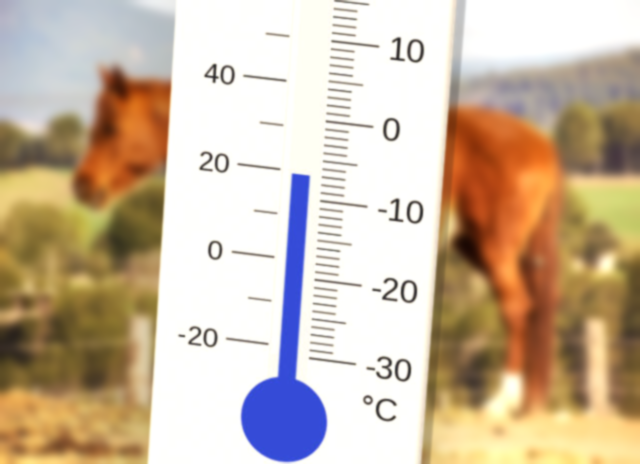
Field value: -7 °C
